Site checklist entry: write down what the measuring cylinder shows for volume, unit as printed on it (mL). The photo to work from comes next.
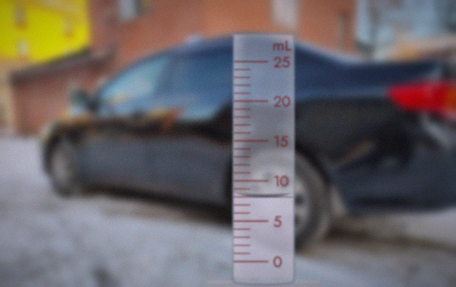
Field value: 8 mL
